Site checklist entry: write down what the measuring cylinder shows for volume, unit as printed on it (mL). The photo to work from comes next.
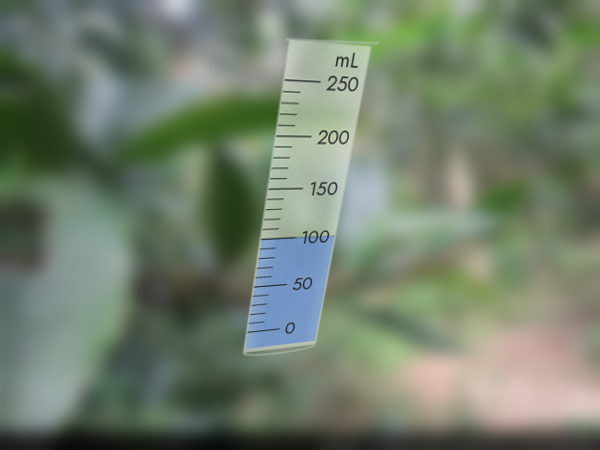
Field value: 100 mL
